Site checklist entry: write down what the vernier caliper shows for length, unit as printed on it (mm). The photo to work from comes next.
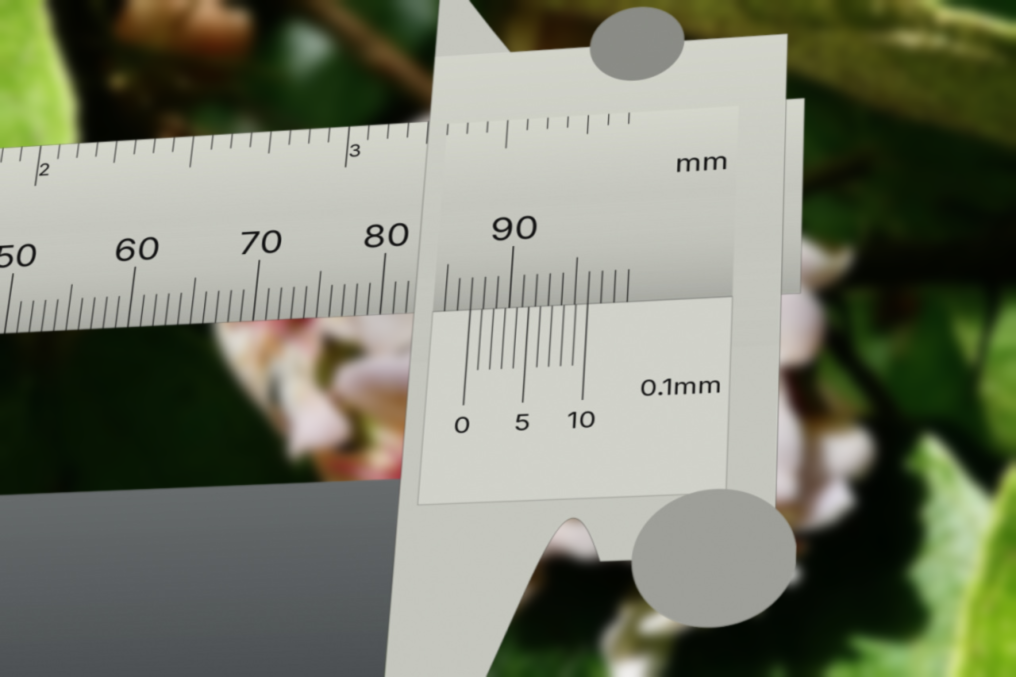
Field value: 87.0 mm
